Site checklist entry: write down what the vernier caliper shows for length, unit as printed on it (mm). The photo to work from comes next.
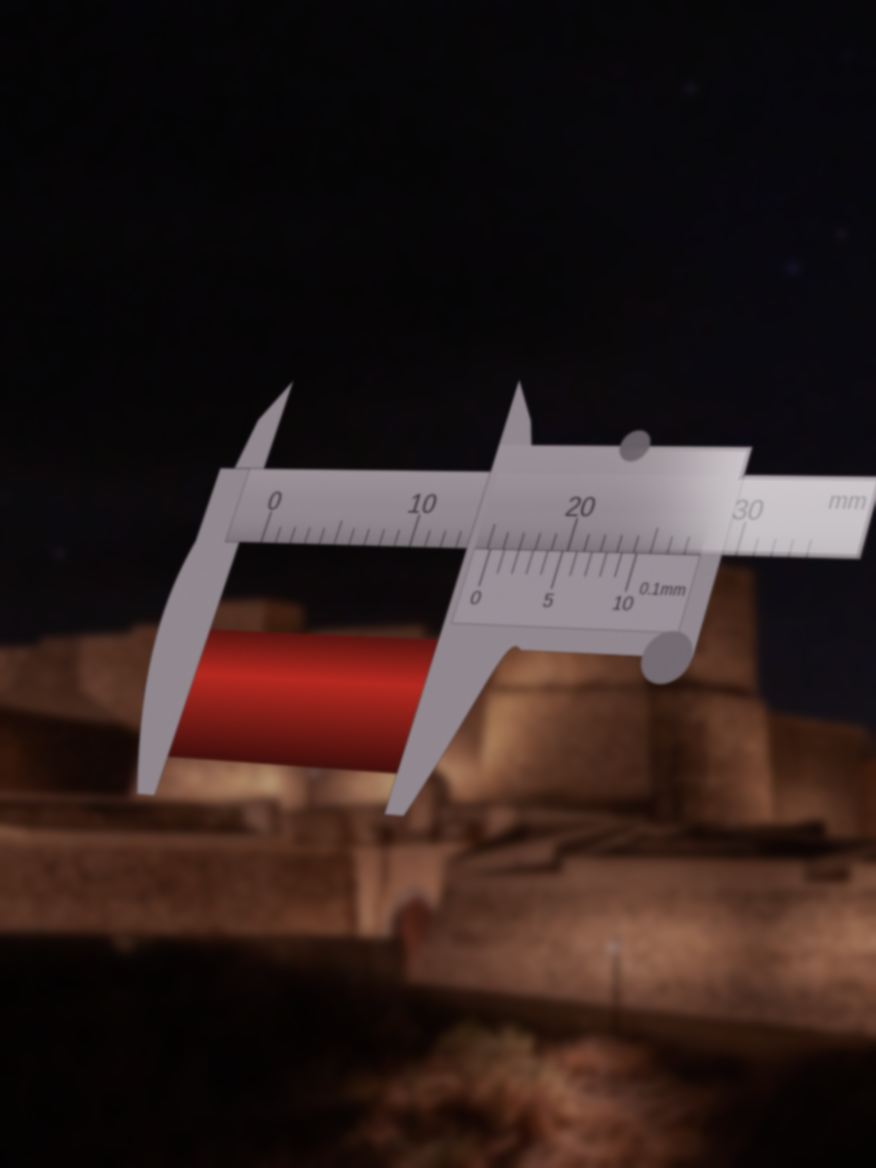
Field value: 15.2 mm
